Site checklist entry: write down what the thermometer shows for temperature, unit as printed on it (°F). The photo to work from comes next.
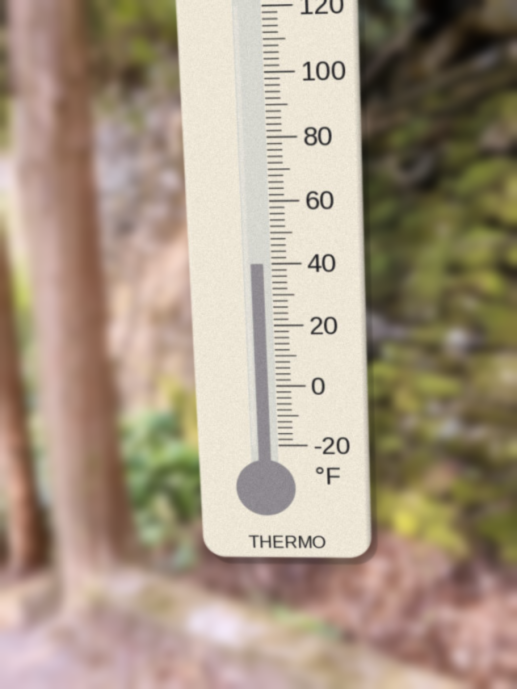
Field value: 40 °F
